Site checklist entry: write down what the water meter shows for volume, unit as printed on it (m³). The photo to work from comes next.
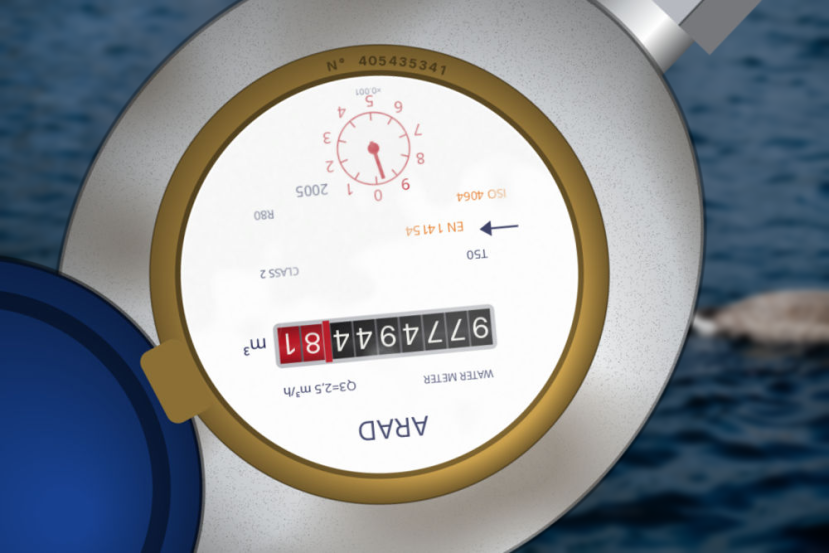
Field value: 9774944.809 m³
